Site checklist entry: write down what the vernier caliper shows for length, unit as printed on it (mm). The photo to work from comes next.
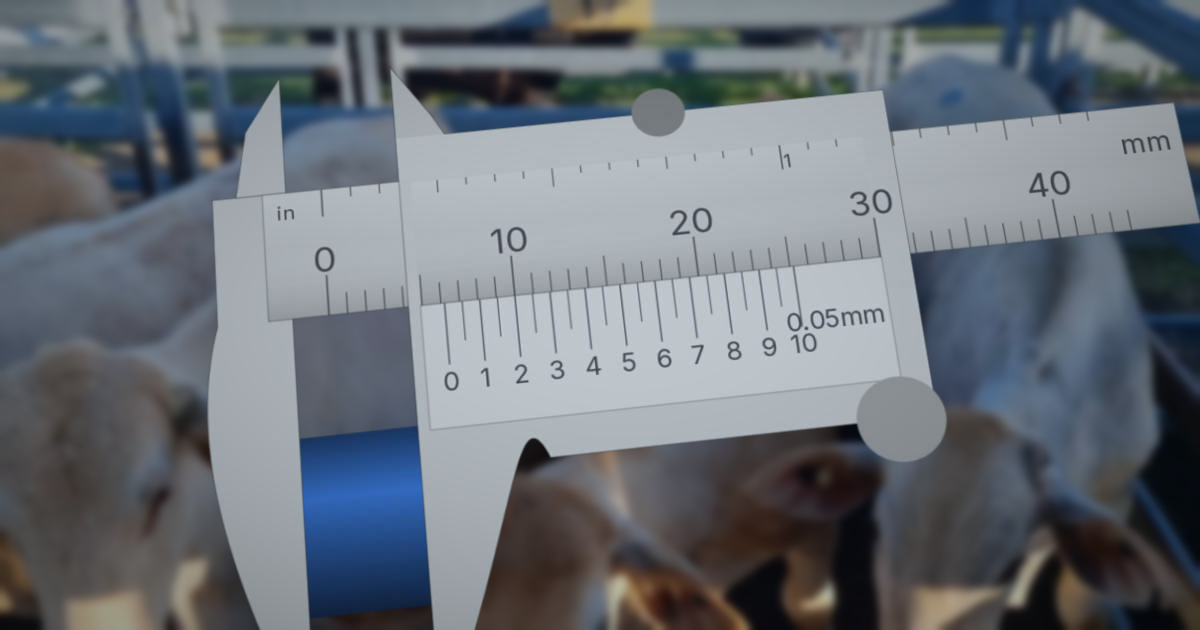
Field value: 6.2 mm
